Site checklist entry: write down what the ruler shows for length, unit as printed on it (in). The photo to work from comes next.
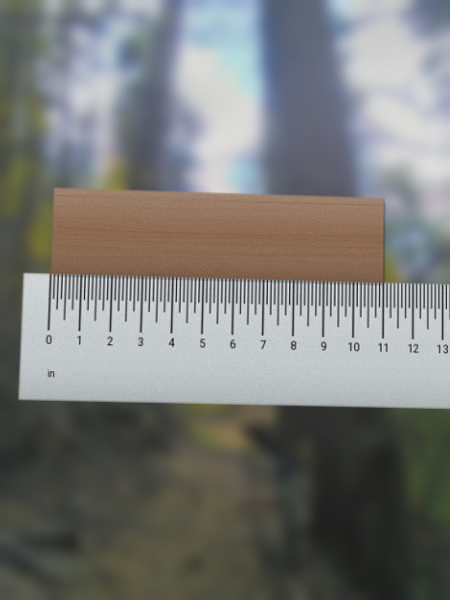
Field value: 11 in
